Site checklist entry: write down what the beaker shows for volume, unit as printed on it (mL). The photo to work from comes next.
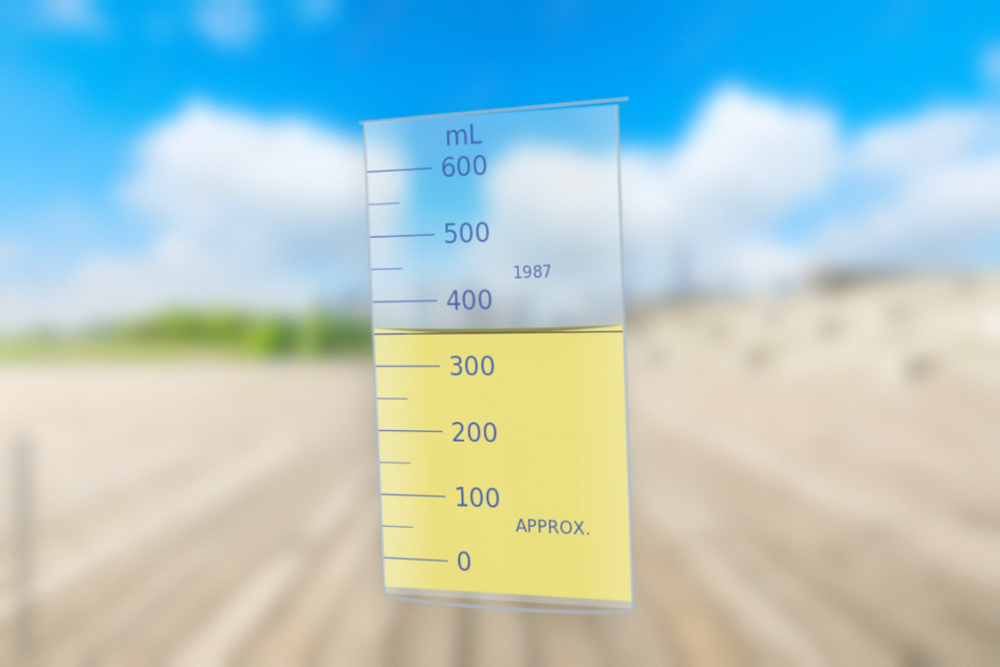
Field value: 350 mL
